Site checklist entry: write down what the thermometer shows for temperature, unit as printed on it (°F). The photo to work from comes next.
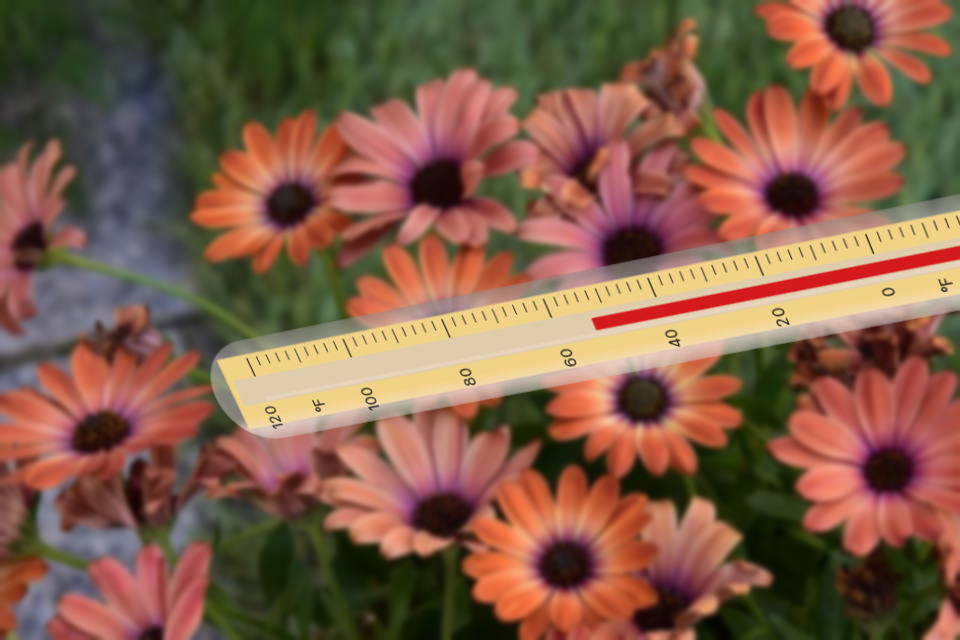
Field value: 53 °F
